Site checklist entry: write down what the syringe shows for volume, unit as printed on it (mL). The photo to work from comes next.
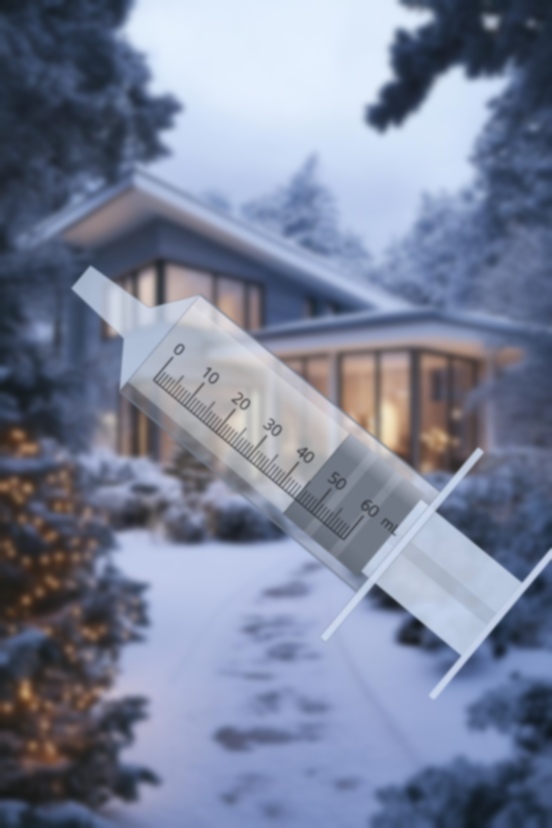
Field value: 45 mL
